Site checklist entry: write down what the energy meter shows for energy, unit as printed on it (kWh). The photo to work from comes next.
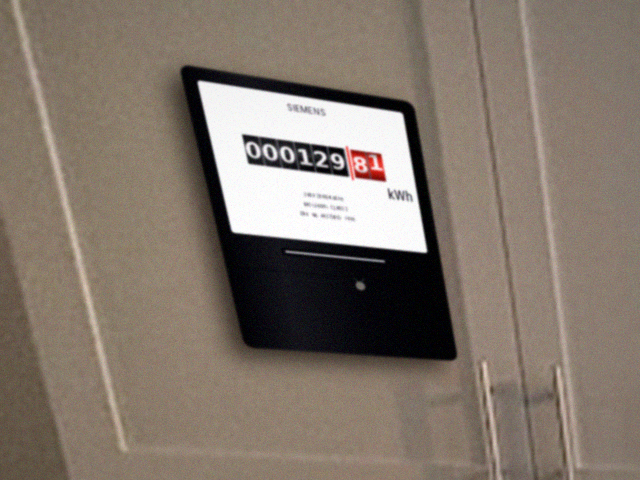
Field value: 129.81 kWh
